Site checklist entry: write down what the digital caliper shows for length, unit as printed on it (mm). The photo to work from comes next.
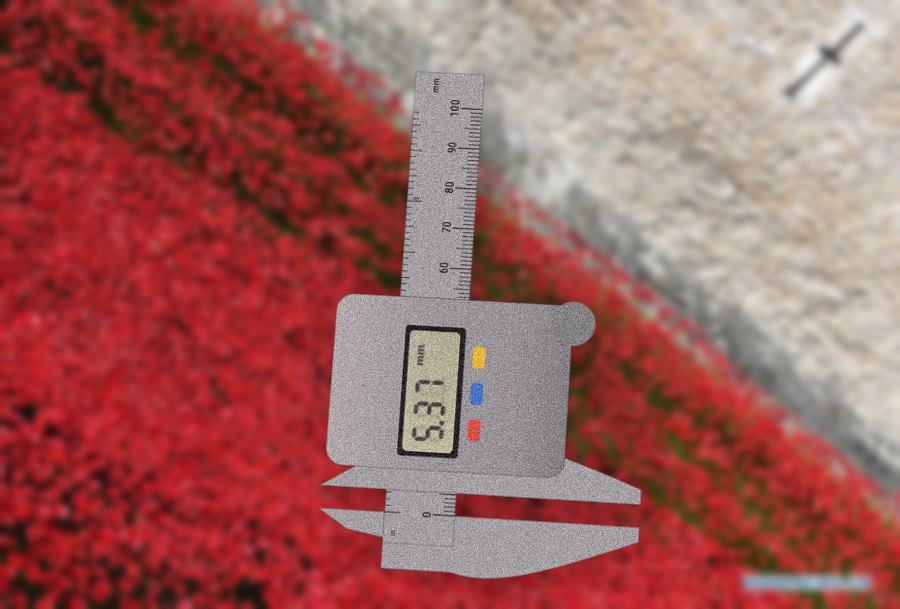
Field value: 5.37 mm
